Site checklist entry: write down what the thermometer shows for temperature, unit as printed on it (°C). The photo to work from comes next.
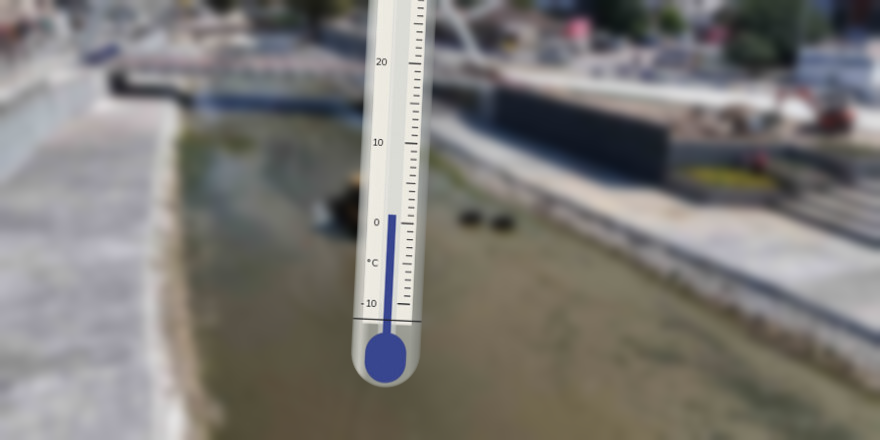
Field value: 1 °C
